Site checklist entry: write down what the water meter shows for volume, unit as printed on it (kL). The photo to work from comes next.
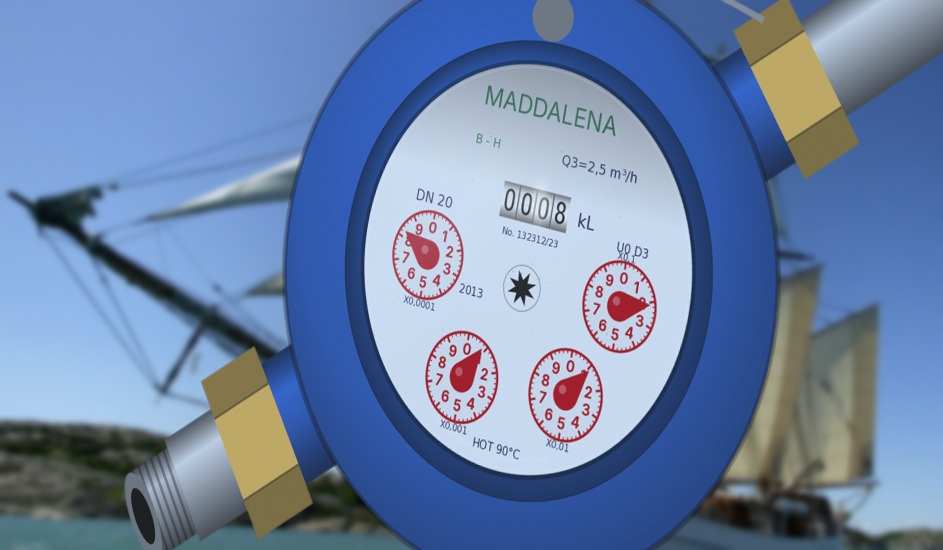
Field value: 8.2108 kL
